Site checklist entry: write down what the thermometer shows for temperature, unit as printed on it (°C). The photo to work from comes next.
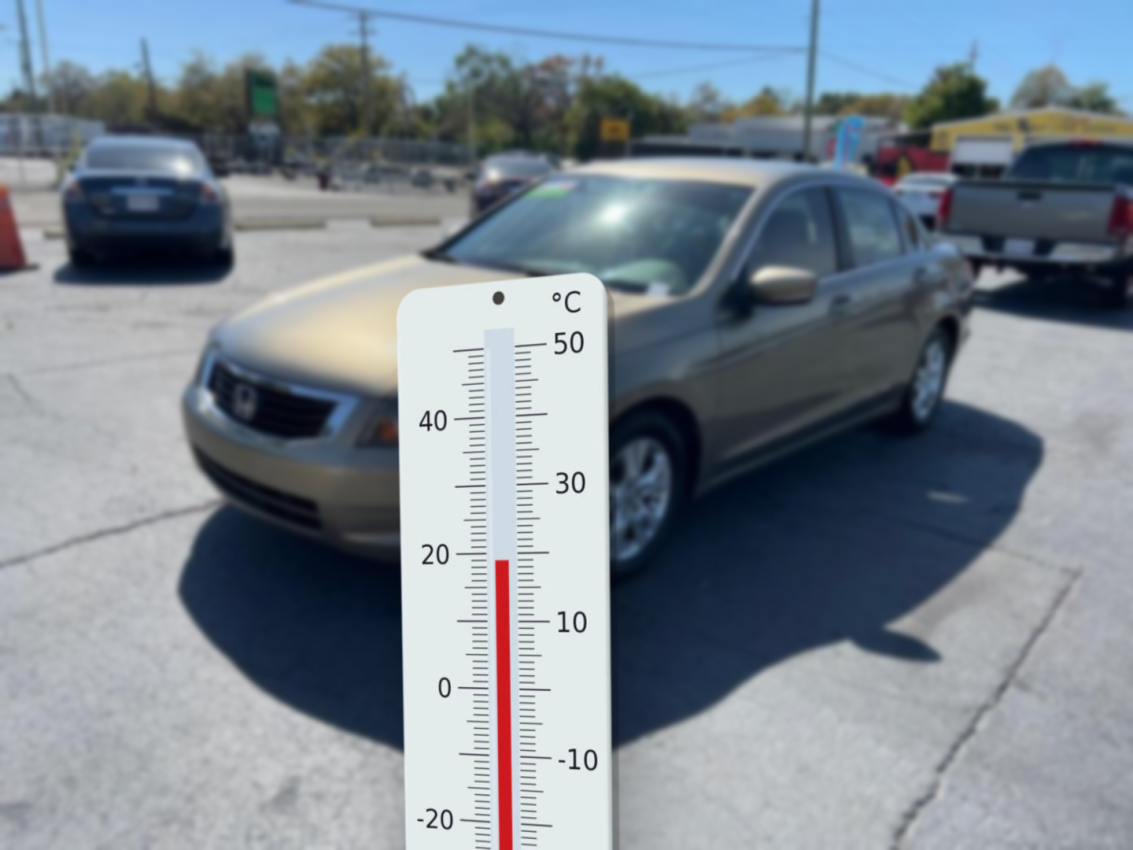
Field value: 19 °C
